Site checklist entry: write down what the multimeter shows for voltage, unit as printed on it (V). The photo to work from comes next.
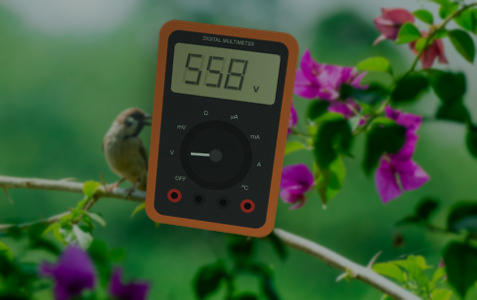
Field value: 558 V
